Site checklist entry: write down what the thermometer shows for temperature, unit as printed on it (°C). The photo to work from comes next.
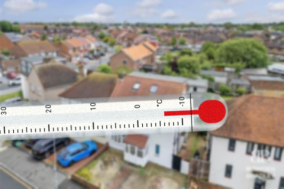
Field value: -6 °C
